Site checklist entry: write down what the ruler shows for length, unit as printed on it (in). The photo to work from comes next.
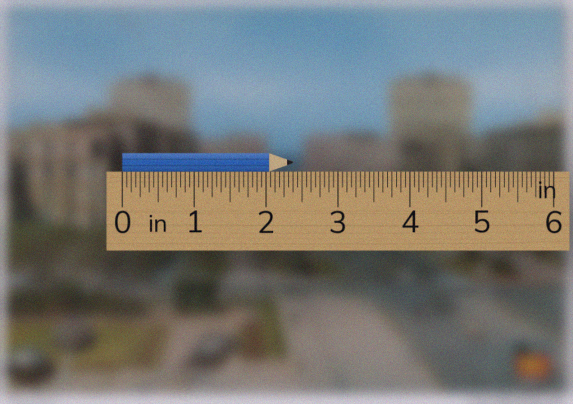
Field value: 2.375 in
